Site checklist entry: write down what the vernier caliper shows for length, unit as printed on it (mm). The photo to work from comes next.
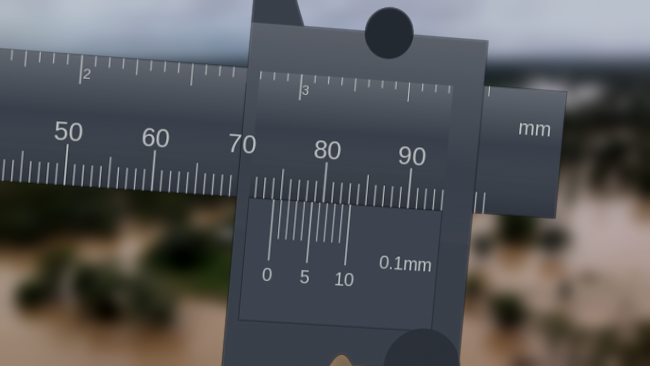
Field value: 74.2 mm
